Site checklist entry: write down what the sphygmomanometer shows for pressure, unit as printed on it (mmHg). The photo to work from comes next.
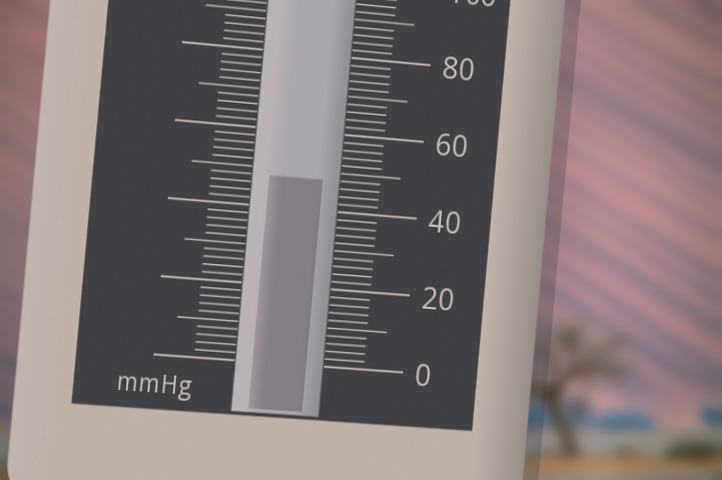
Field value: 48 mmHg
